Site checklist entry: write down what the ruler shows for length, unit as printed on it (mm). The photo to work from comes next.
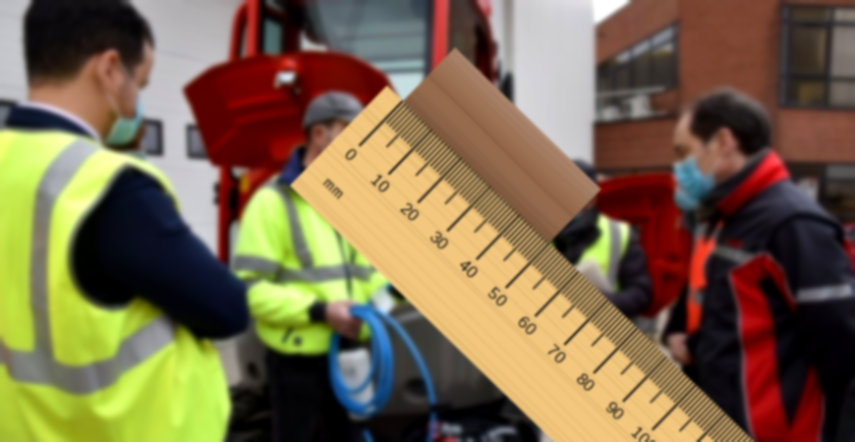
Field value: 50 mm
